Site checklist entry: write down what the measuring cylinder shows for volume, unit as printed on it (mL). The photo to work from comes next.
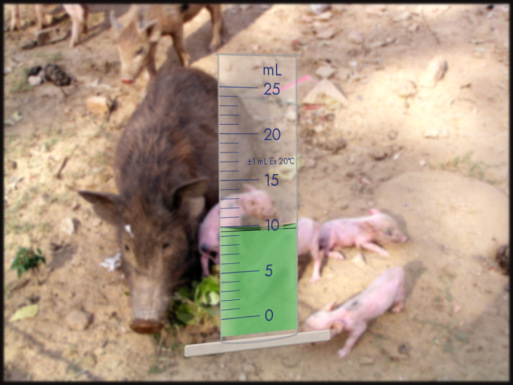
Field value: 9.5 mL
